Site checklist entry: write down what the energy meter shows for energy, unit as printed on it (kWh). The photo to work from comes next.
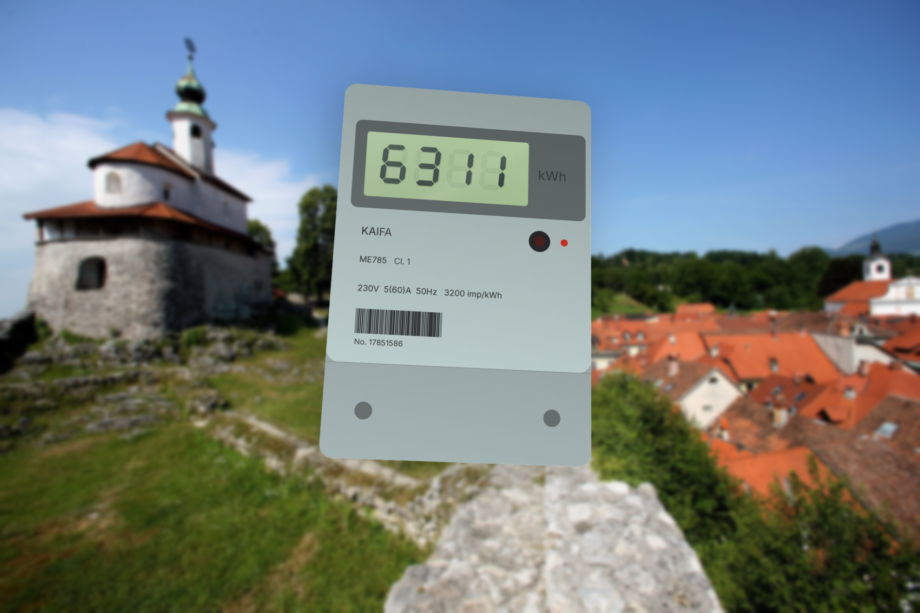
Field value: 6311 kWh
